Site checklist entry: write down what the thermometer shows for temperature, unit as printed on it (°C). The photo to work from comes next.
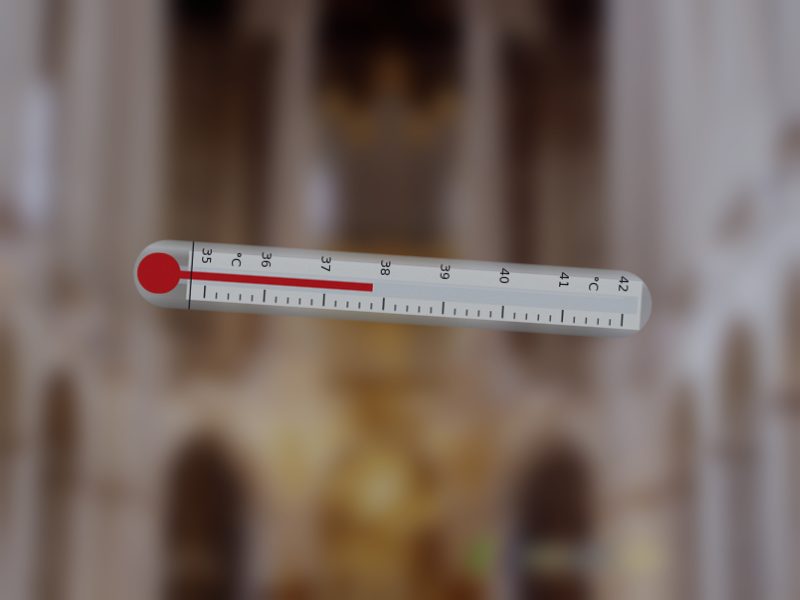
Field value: 37.8 °C
